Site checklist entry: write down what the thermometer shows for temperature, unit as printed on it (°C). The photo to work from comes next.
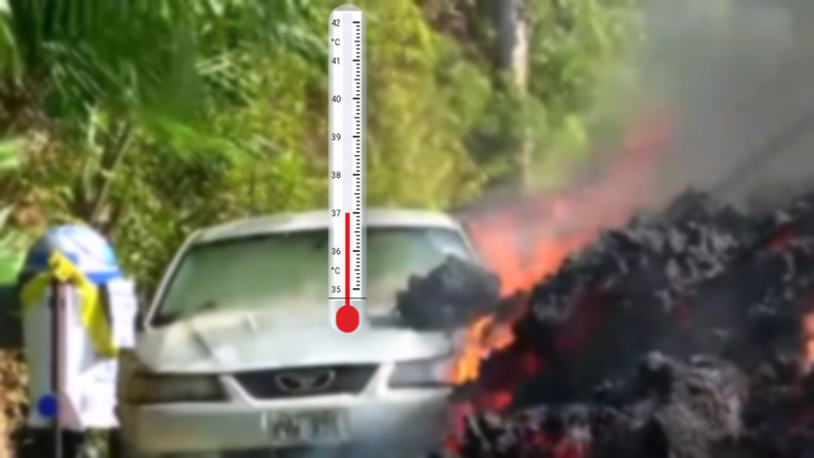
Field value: 37 °C
